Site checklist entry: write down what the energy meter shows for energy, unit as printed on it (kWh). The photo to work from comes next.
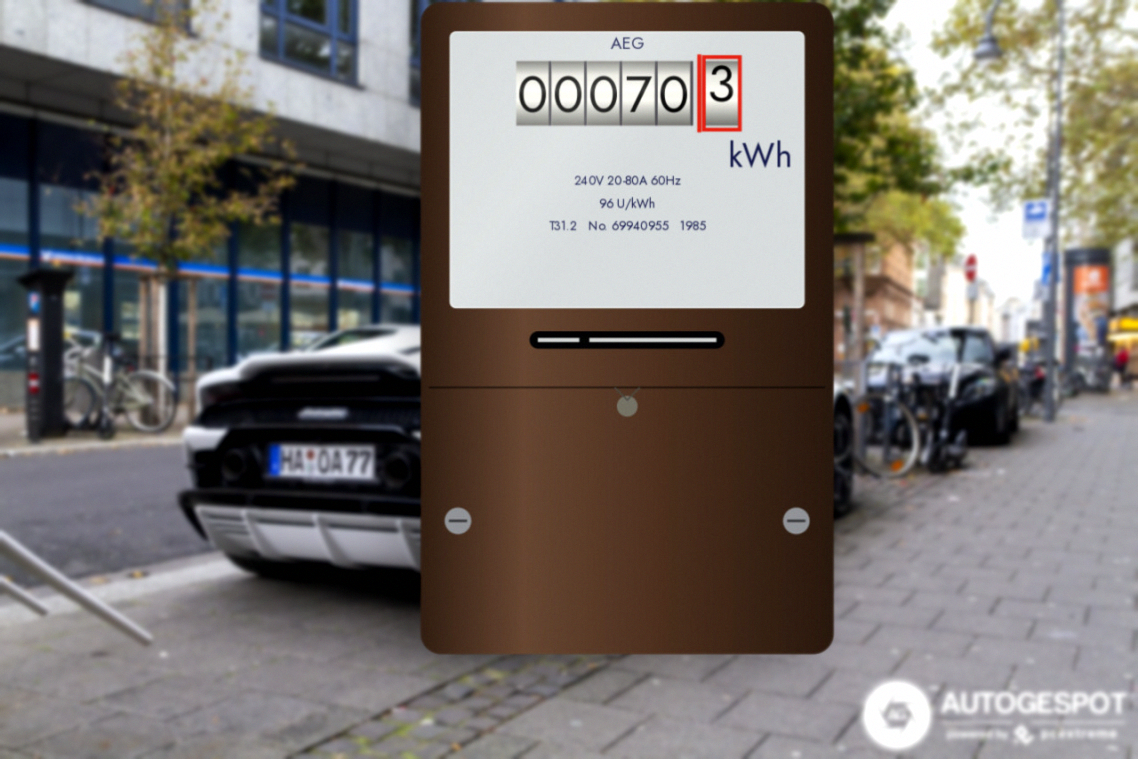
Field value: 70.3 kWh
